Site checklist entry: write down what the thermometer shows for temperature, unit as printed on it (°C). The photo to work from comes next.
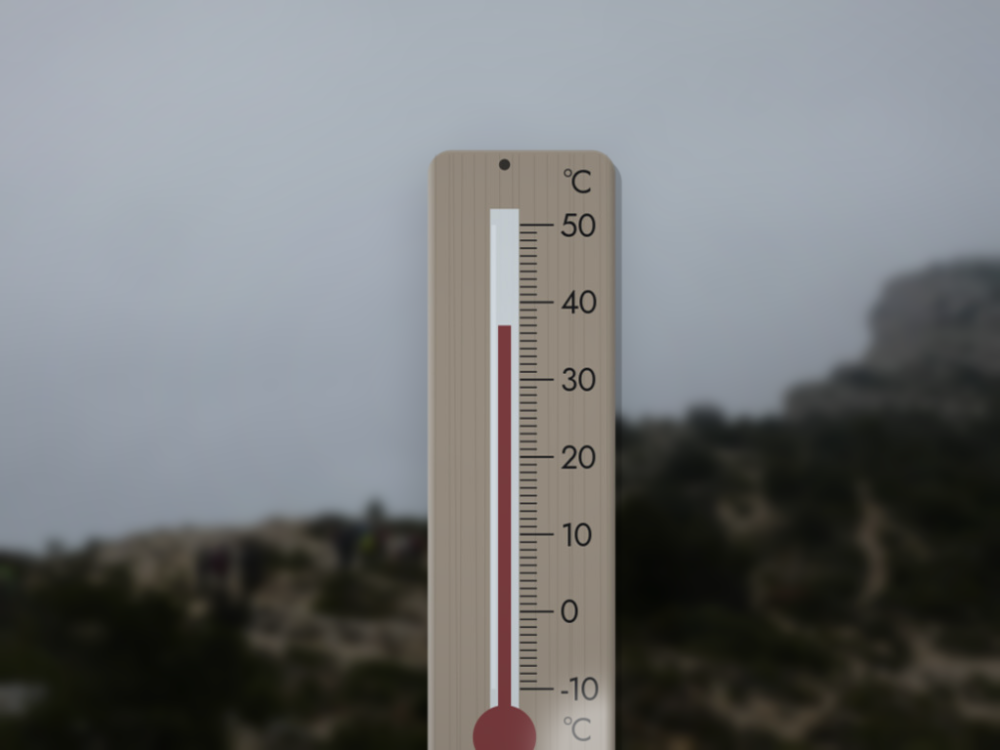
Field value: 37 °C
